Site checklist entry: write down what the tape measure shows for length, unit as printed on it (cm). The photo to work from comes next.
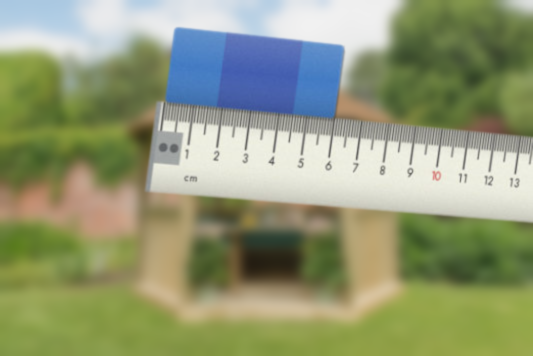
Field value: 6 cm
